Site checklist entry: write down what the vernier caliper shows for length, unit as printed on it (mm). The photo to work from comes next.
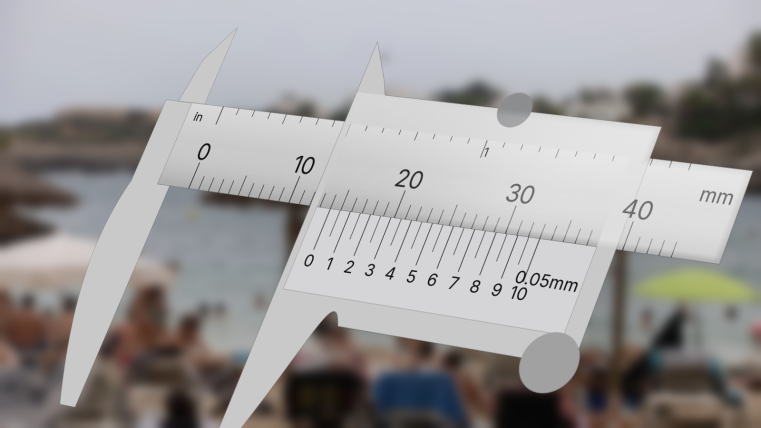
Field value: 14.0 mm
